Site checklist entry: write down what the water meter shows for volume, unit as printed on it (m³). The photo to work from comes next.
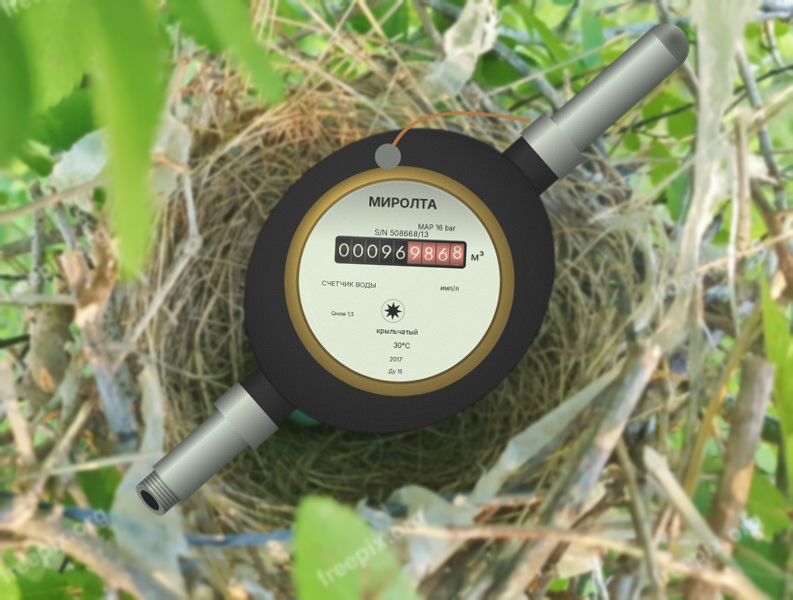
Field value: 96.9868 m³
